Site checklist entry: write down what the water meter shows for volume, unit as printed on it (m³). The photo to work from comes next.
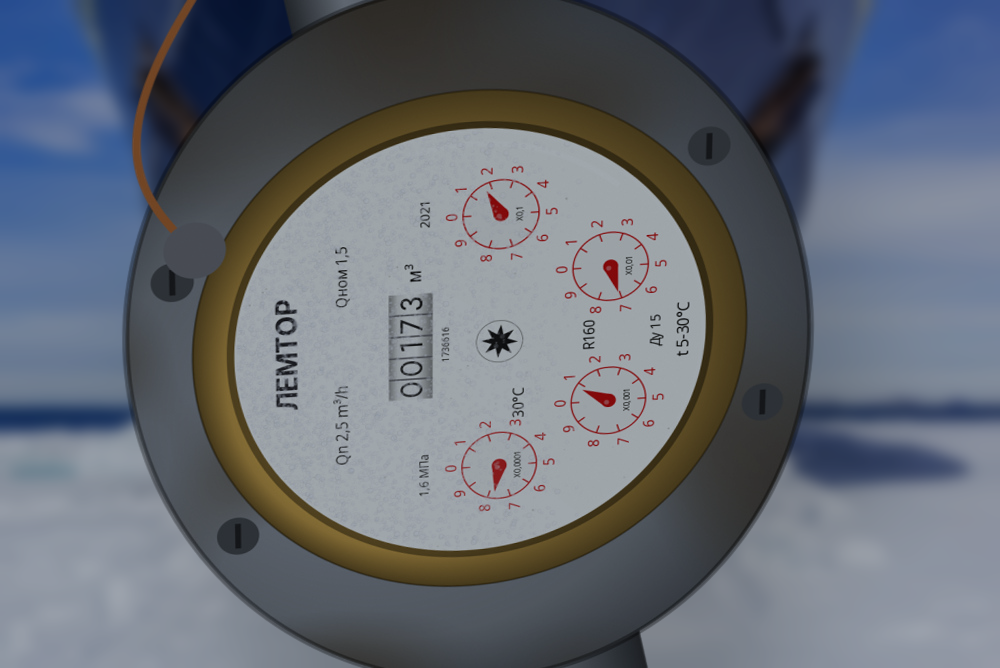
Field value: 173.1707 m³
